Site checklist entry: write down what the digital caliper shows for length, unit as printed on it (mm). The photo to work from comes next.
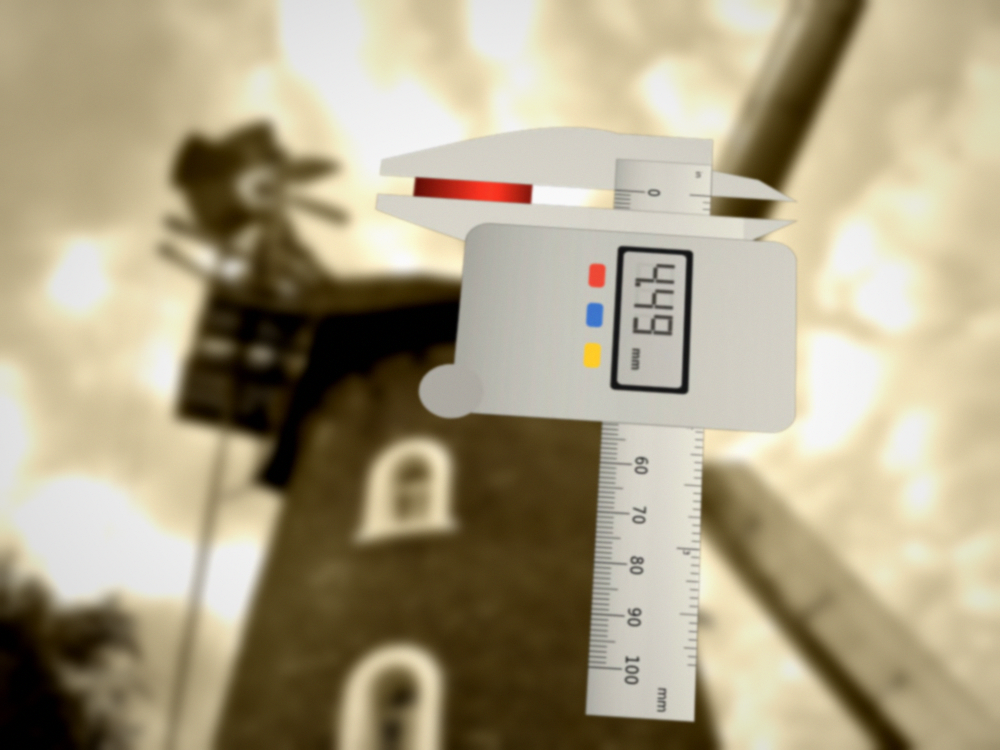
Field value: 4.49 mm
